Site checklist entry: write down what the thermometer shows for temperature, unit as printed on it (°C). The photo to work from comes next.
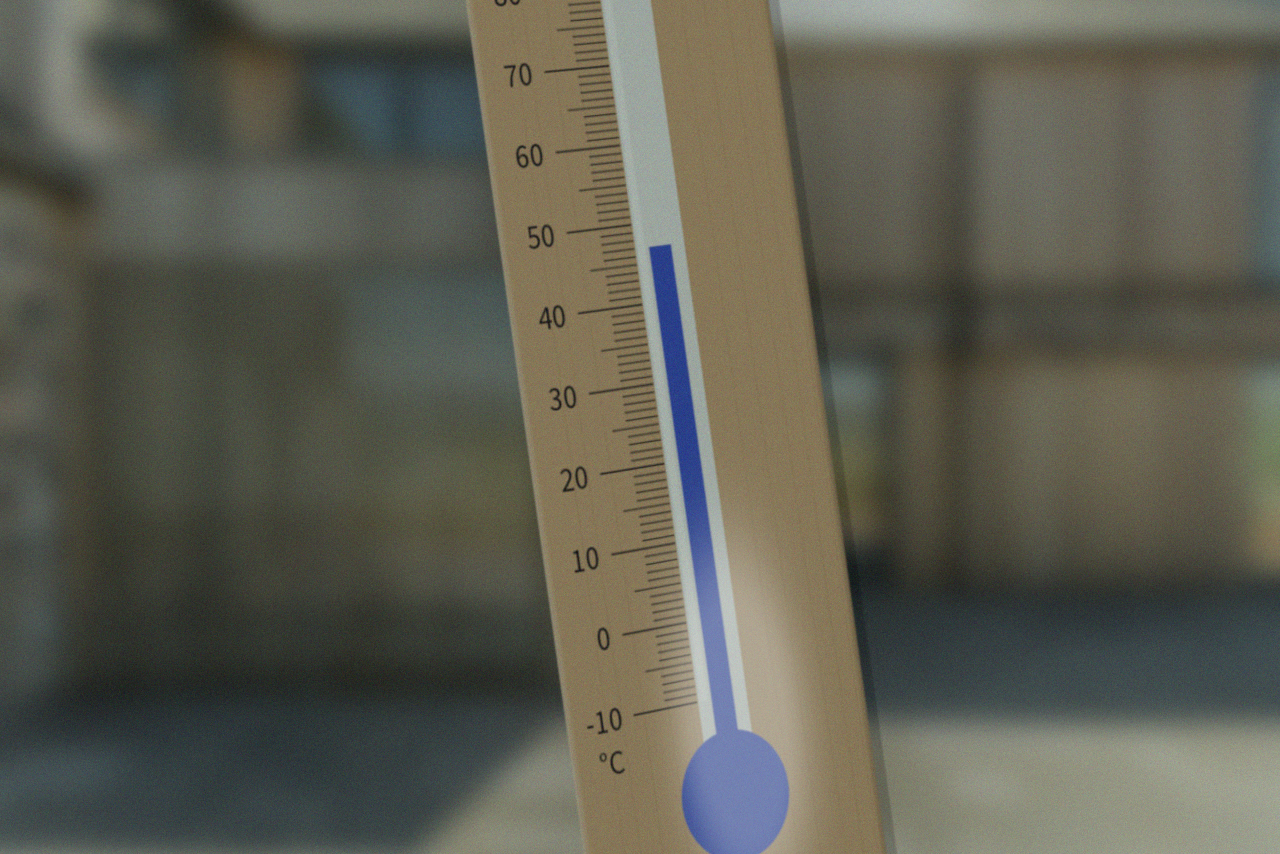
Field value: 47 °C
